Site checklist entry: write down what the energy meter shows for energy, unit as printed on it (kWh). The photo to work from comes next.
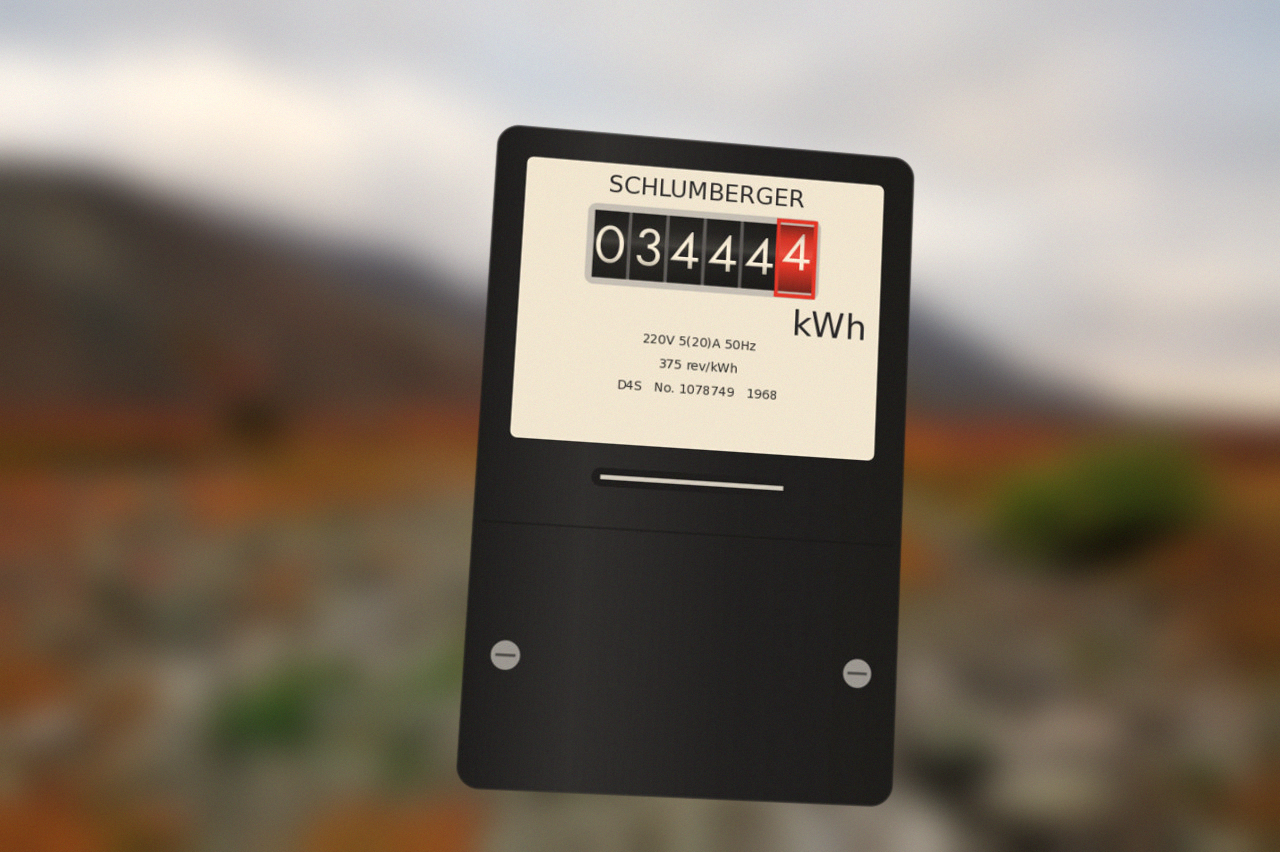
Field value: 3444.4 kWh
